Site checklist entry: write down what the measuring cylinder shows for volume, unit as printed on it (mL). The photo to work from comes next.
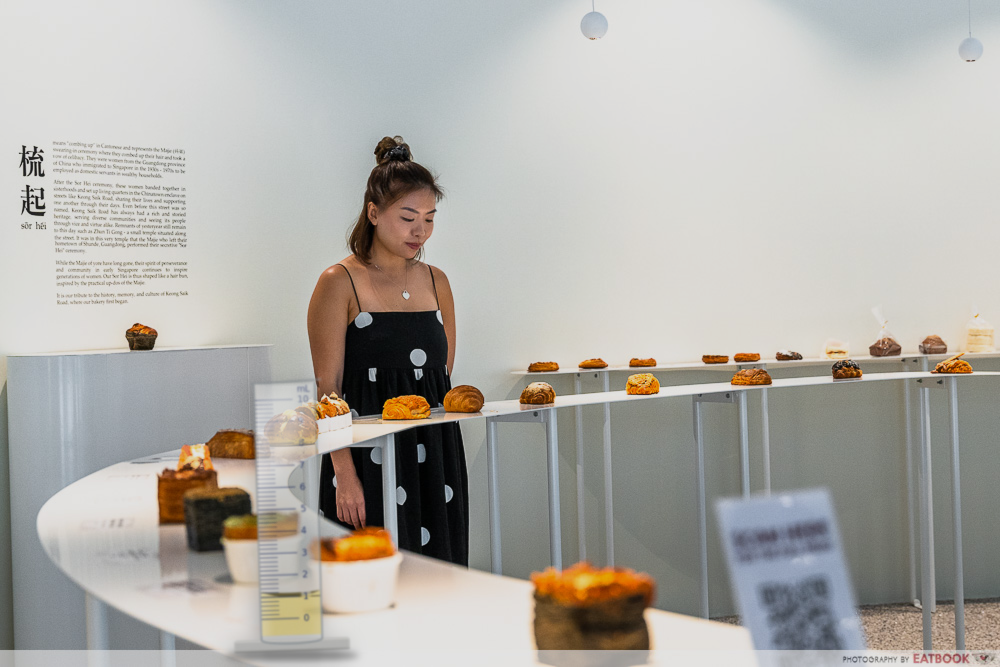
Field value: 1 mL
